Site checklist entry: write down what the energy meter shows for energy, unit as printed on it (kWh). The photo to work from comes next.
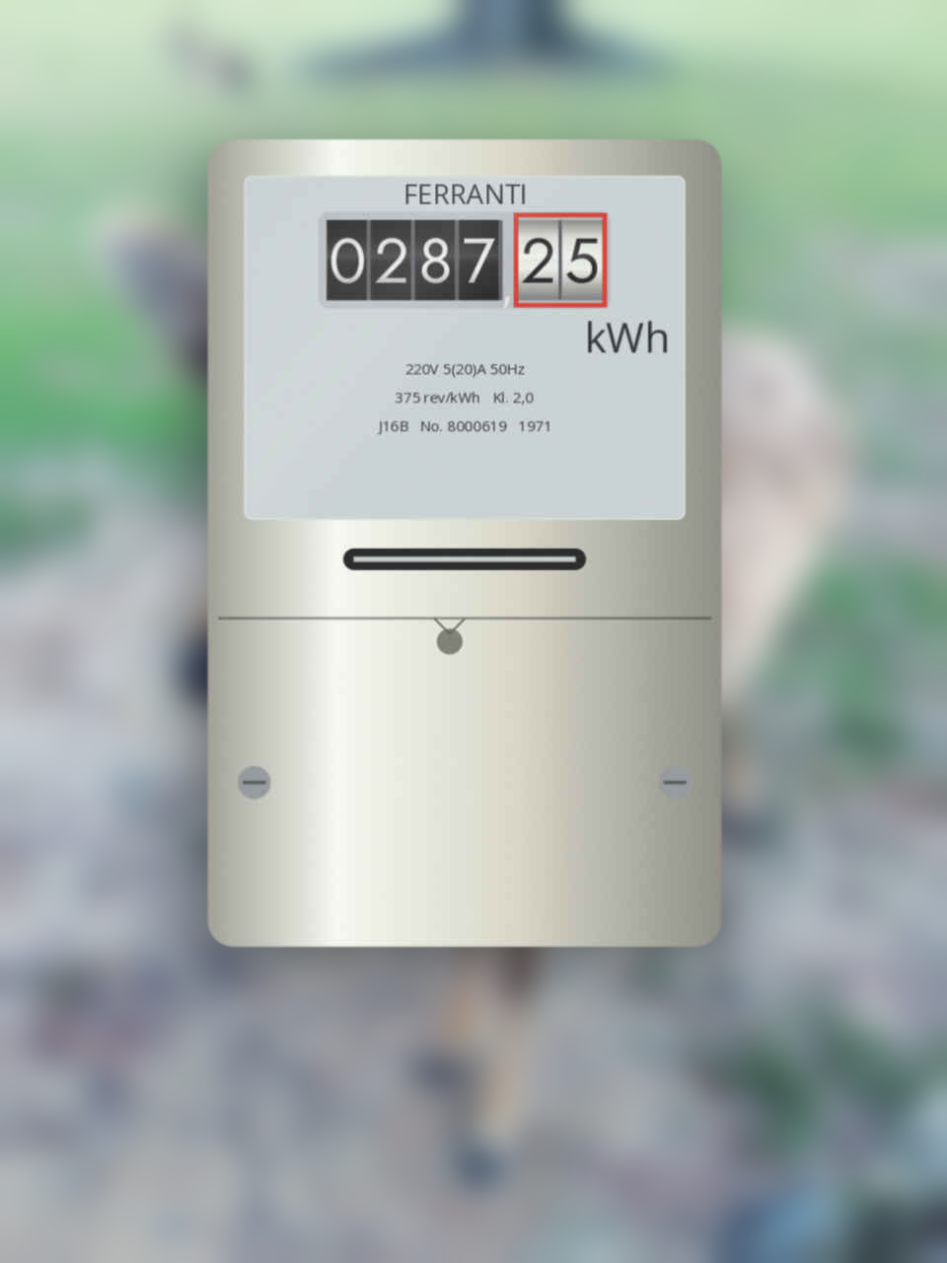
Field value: 287.25 kWh
